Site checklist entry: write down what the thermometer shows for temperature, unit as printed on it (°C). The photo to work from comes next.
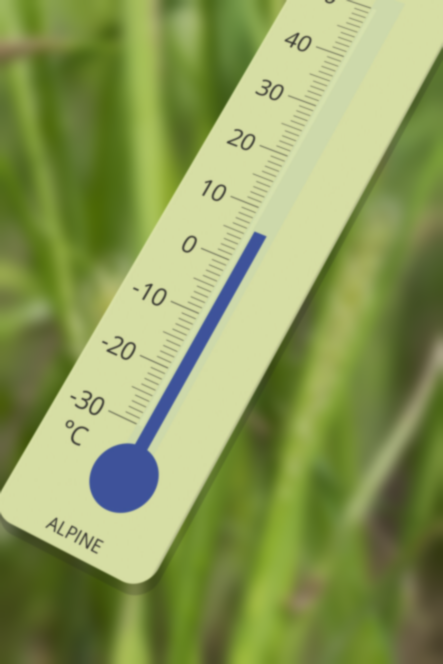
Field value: 6 °C
